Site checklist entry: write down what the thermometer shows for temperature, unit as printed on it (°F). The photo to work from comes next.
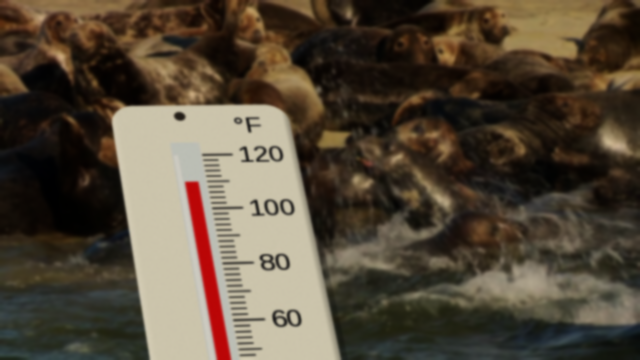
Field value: 110 °F
